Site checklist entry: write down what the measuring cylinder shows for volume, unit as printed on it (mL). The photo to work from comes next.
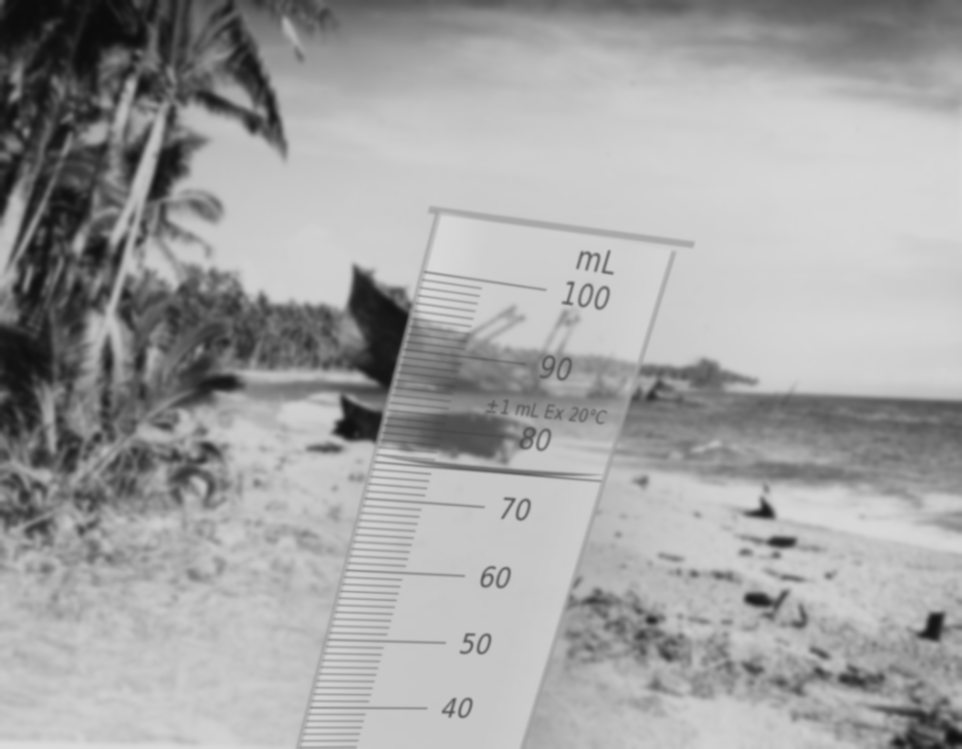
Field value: 75 mL
